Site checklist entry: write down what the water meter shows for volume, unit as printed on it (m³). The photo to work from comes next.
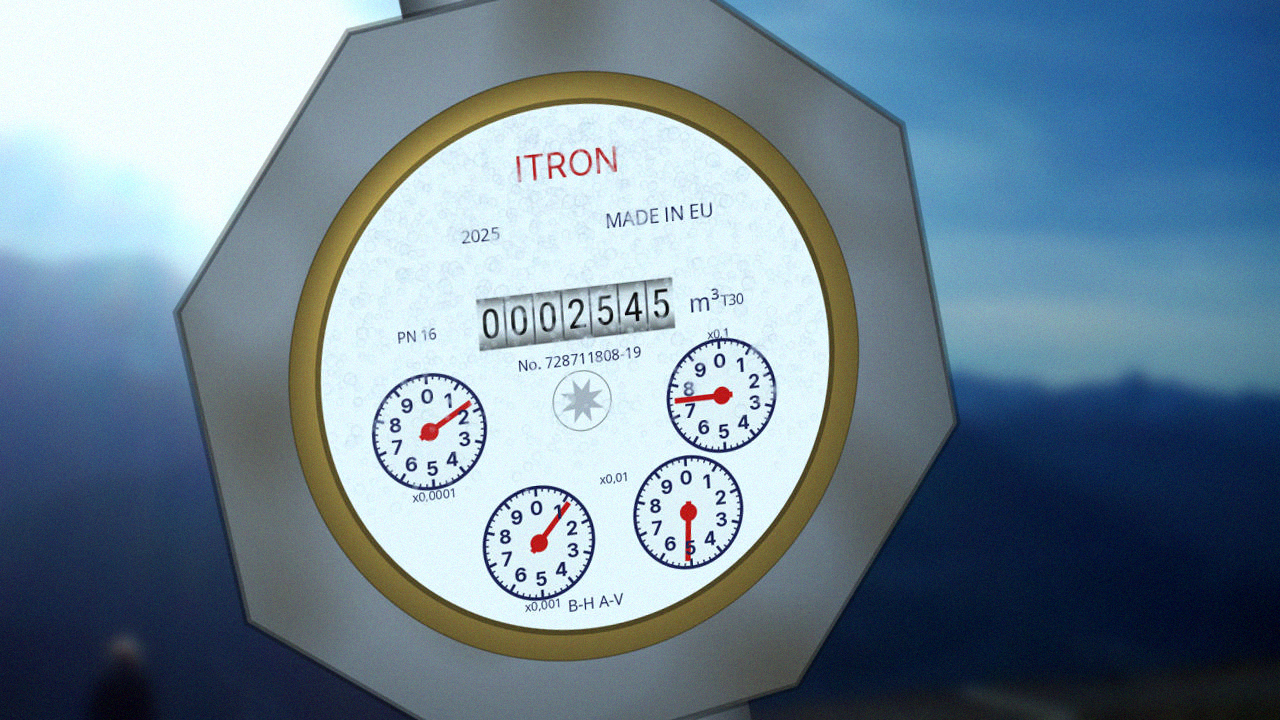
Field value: 2545.7511 m³
